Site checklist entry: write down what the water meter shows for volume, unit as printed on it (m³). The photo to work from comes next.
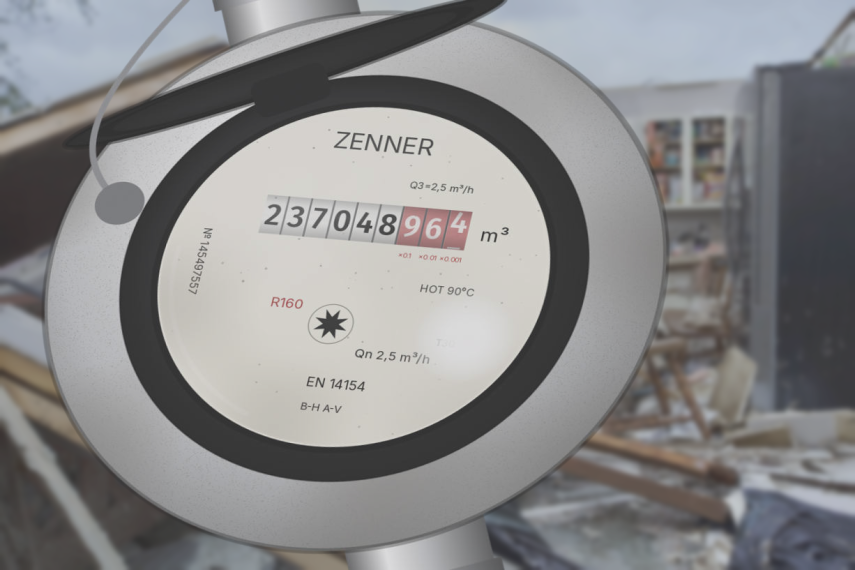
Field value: 237048.964 m³
